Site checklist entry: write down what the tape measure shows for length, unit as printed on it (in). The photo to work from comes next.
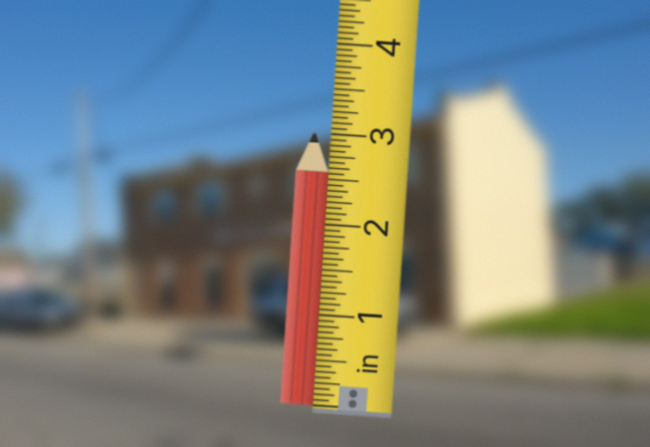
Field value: 3 in
